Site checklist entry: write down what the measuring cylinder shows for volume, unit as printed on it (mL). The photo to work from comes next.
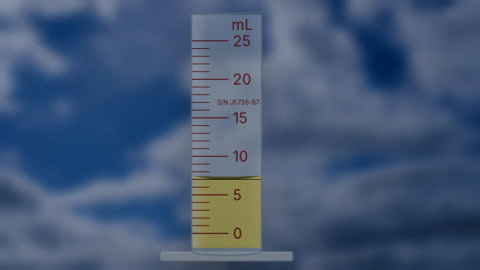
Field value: 7 mL
